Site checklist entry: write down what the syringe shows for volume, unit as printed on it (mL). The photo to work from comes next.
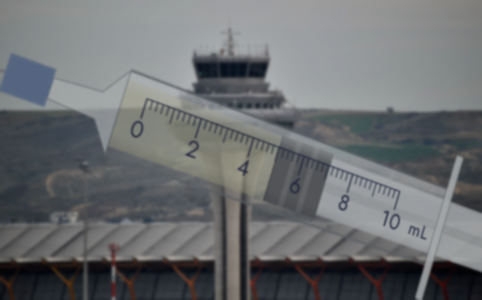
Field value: 5 mL
